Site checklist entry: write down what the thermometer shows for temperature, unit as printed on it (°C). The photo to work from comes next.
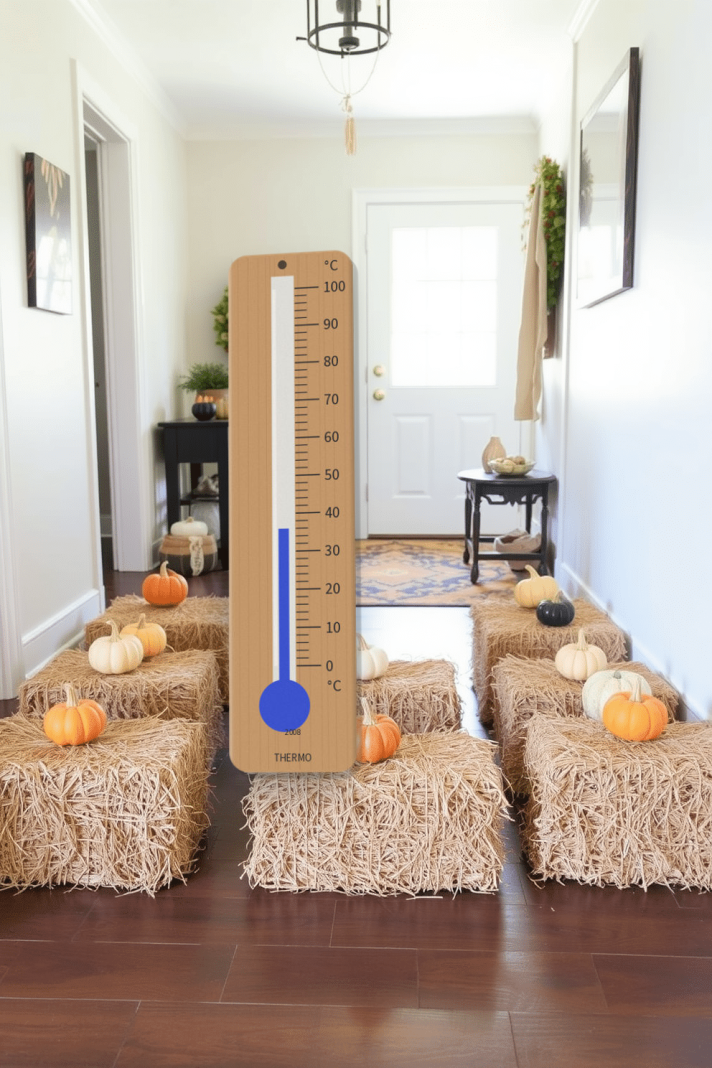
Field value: 36 °C
